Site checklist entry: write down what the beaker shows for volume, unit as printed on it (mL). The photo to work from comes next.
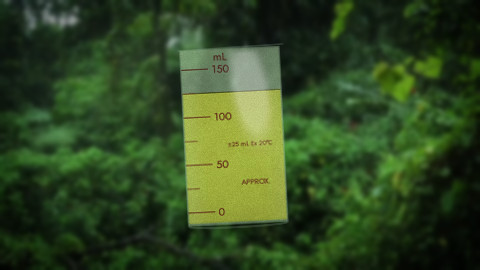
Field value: 125 mL
